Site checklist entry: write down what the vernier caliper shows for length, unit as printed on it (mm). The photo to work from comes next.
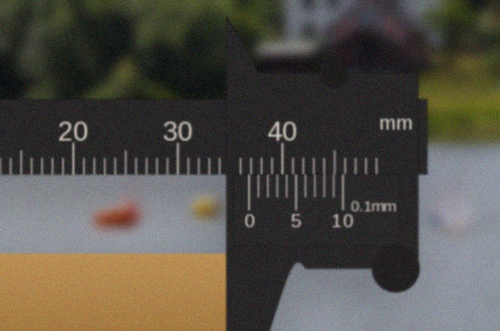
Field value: 36.8 mm
